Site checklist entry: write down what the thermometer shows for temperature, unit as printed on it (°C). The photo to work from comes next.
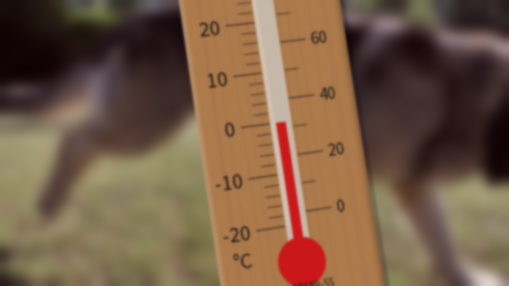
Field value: 0 °C
